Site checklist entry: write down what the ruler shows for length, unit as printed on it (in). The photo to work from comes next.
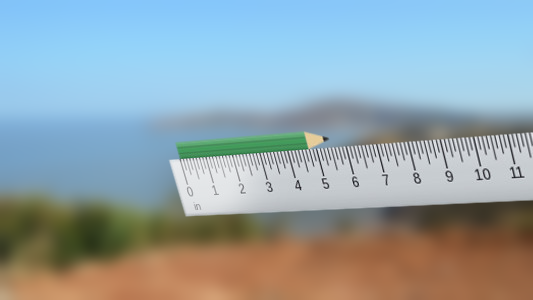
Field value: 5.5 in
